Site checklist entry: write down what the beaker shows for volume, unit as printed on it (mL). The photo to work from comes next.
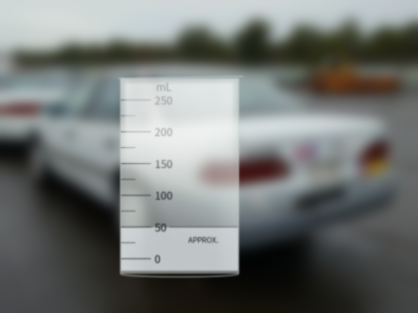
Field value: 50 mL
